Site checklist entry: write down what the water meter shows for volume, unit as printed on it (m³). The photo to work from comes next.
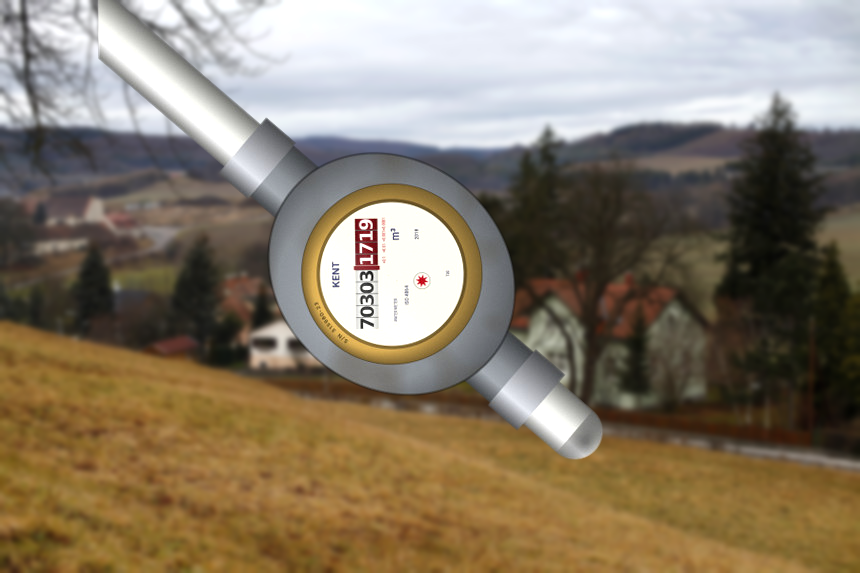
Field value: 70303.1719 m³
